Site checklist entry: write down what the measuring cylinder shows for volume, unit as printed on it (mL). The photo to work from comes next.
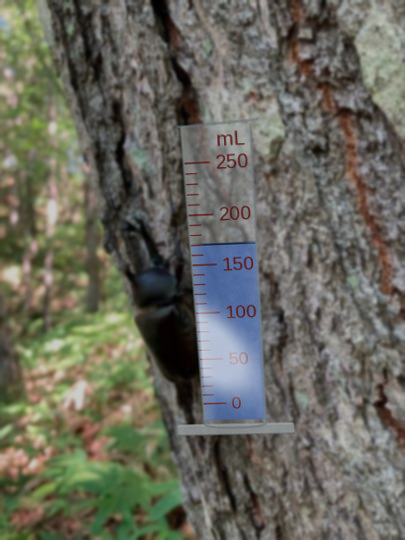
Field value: 170 mL
